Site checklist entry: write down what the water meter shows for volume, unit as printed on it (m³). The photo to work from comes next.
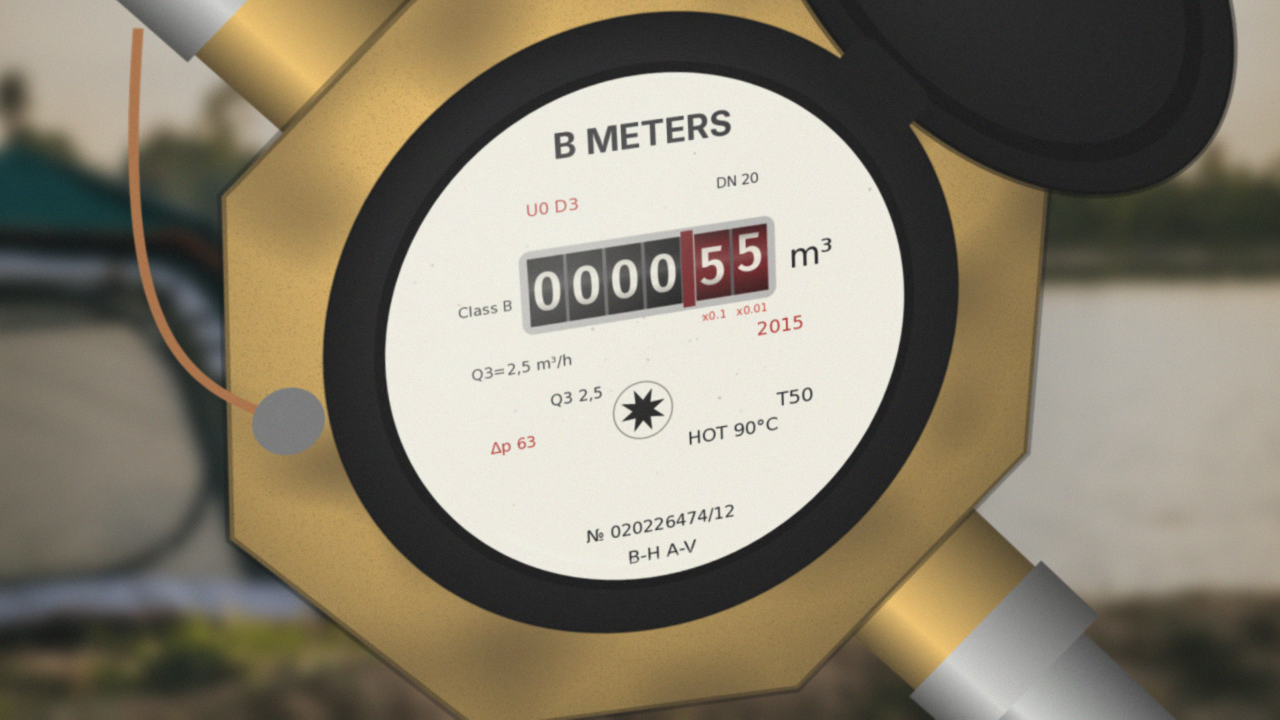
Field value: 0.55 m³
